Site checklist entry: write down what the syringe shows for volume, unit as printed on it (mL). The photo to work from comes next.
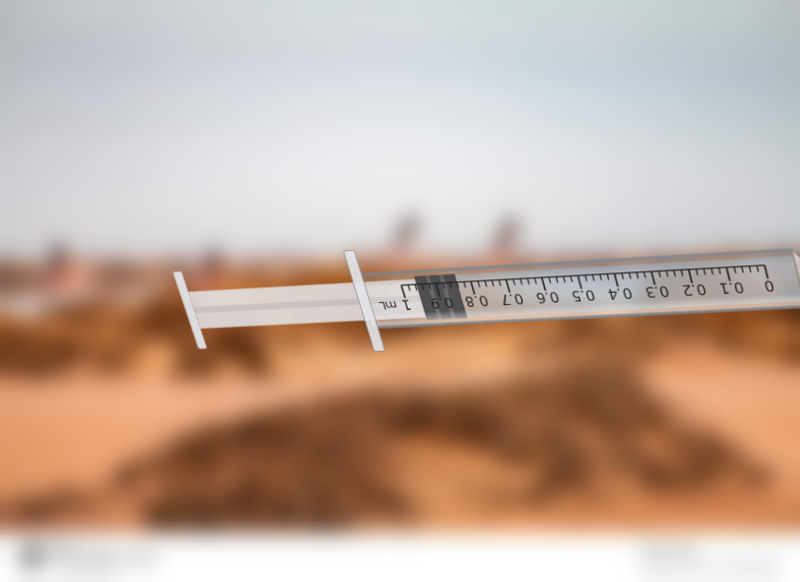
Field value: 0.84 mL
